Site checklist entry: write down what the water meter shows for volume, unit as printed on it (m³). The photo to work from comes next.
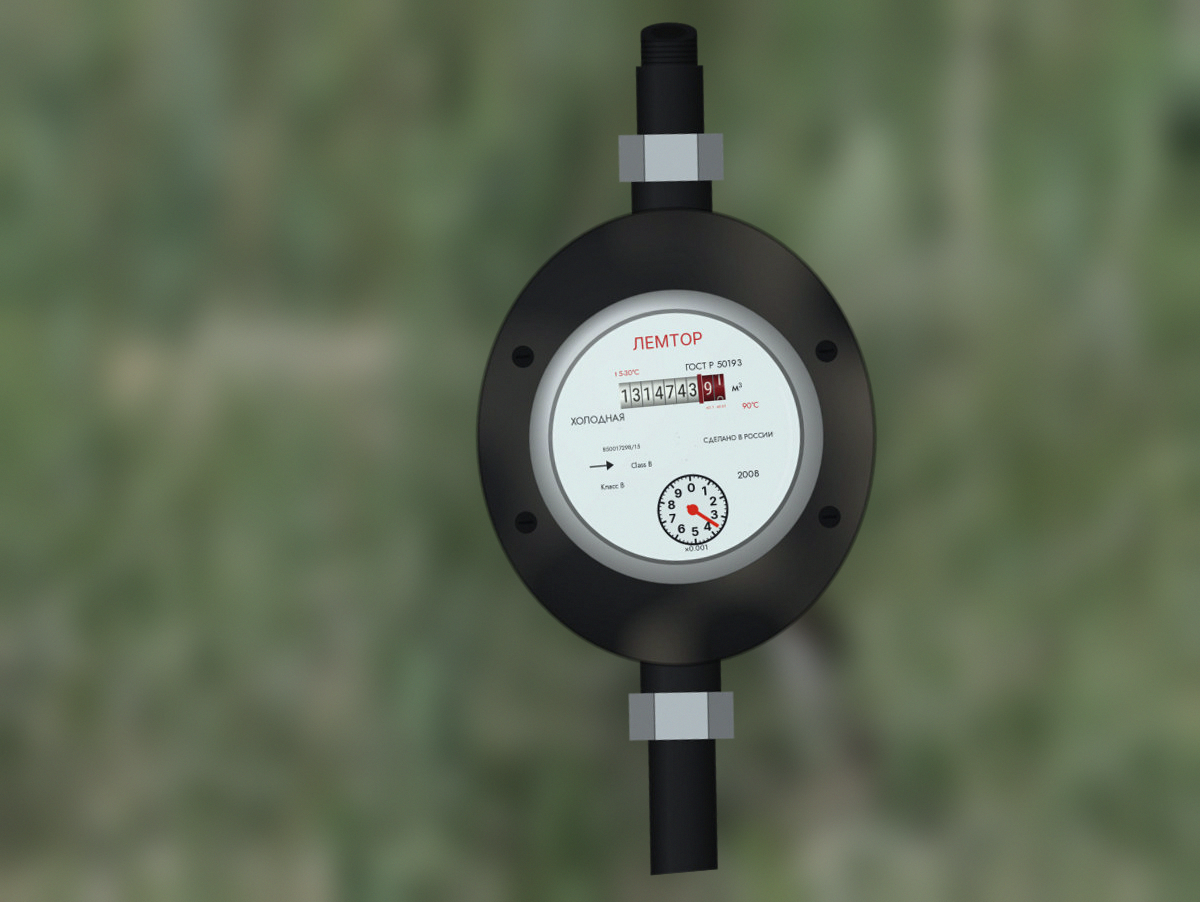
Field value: 1314743.913 m³
